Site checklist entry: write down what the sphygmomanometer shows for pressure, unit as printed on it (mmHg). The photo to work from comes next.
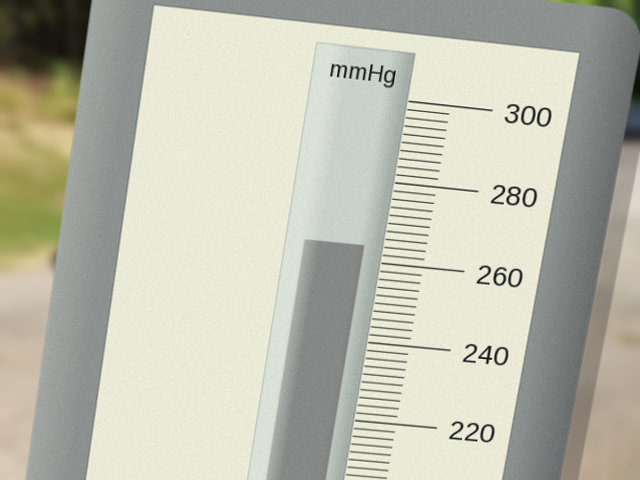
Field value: 264 mmHg
